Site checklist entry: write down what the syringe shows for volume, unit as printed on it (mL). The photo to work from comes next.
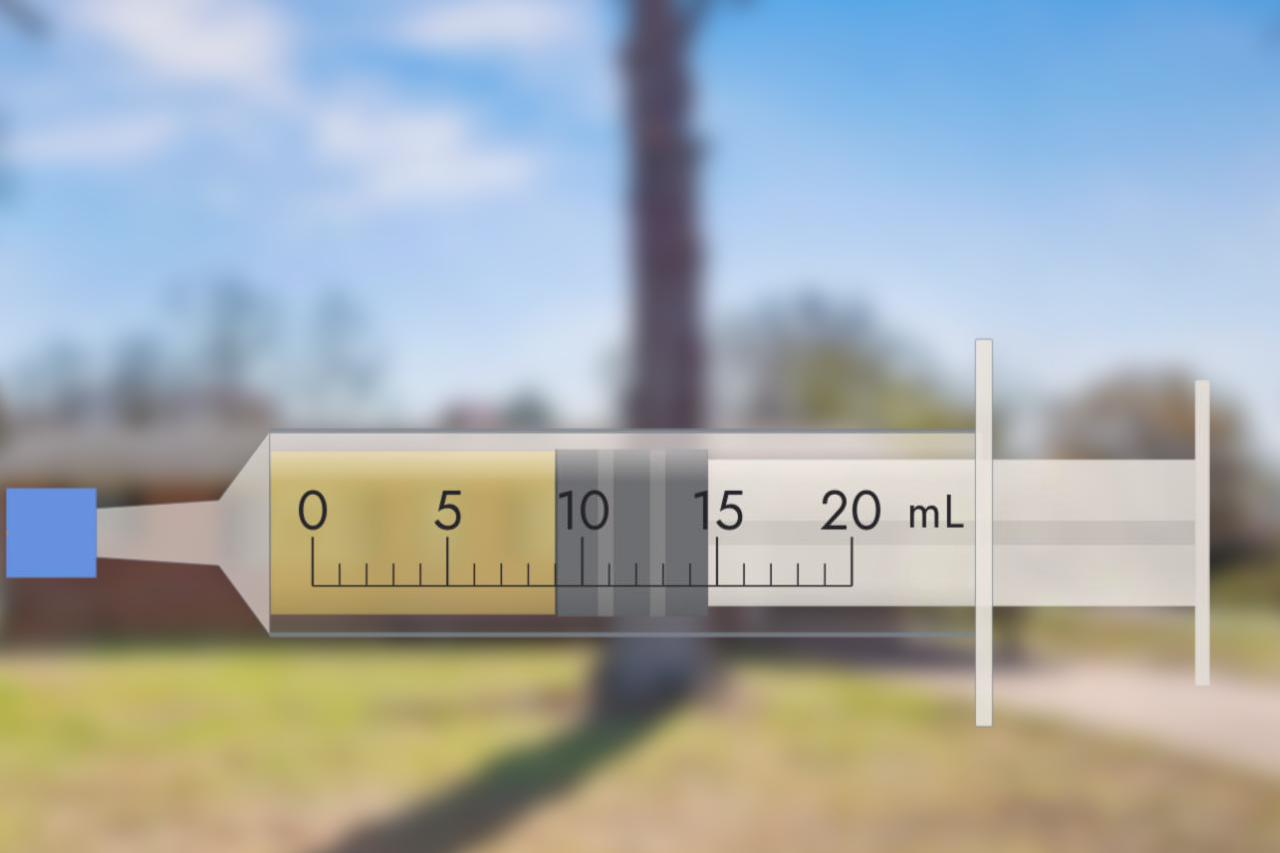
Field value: 9 mL
